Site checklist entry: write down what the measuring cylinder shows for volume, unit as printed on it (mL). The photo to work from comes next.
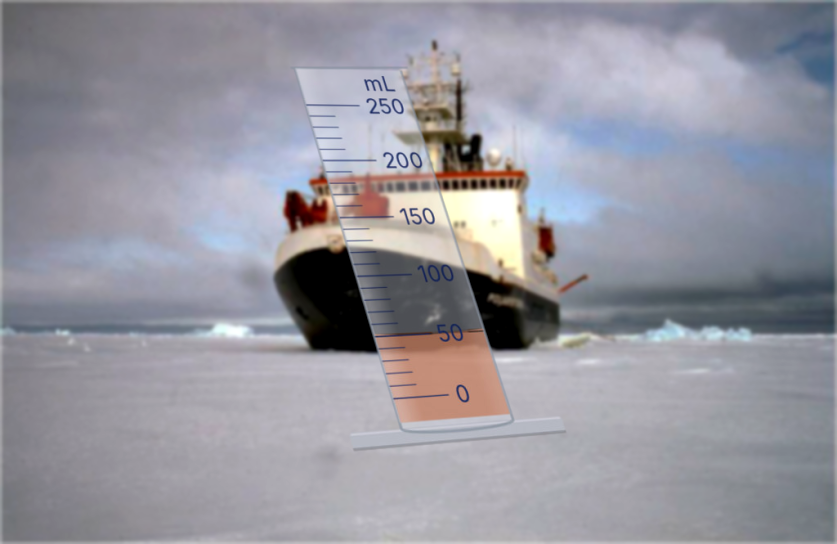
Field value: 50 mL
